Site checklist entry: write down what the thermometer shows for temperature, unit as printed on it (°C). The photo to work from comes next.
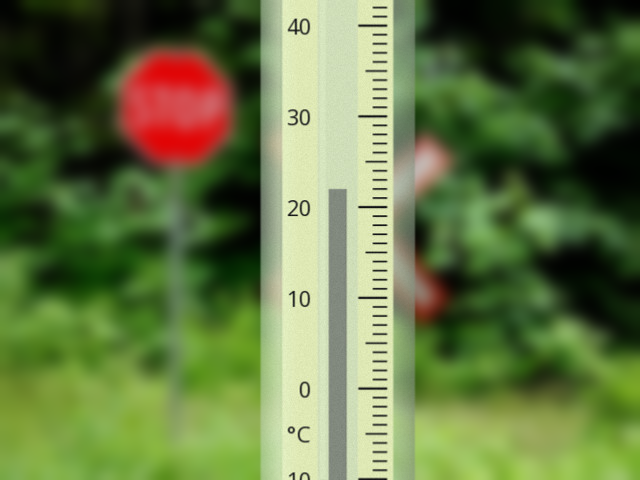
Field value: 22 °C
